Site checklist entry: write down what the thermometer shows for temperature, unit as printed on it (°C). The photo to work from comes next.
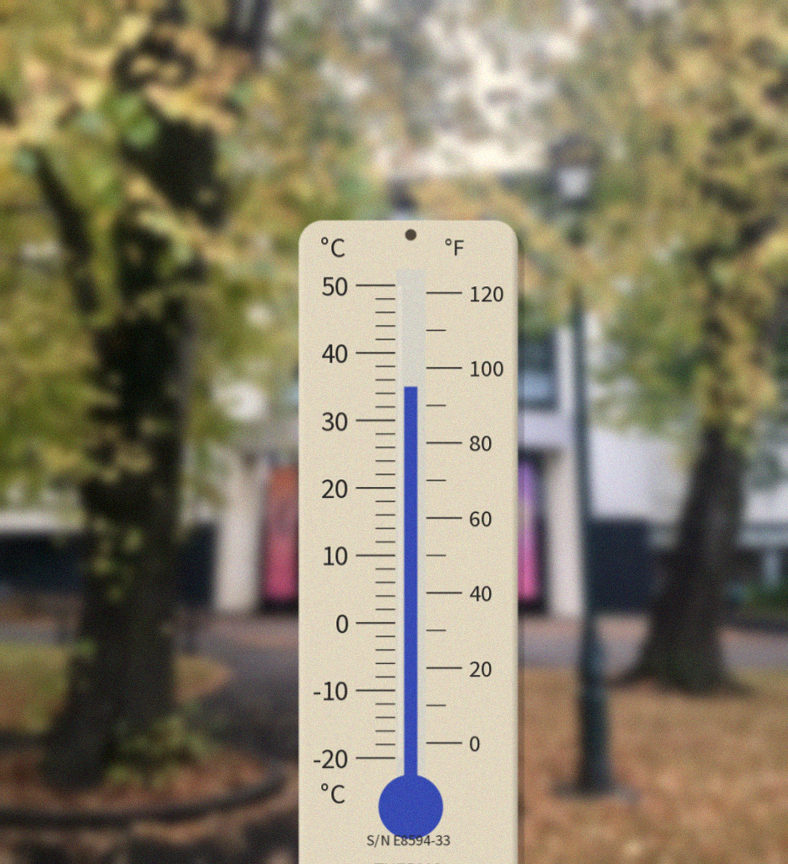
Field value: 35 °C
